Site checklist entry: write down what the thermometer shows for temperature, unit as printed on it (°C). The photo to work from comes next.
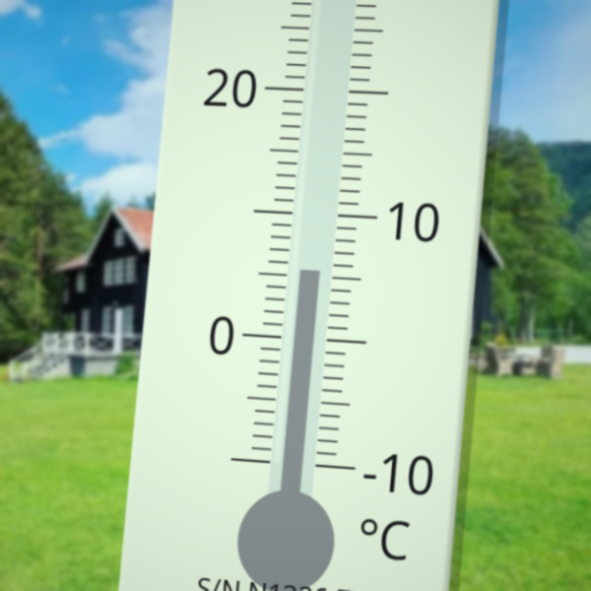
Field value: 5.5 °C
